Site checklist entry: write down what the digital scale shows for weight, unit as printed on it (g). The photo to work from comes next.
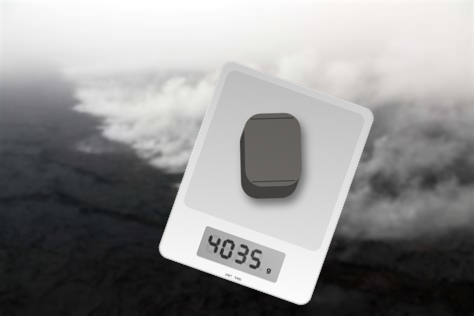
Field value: 4035 g
